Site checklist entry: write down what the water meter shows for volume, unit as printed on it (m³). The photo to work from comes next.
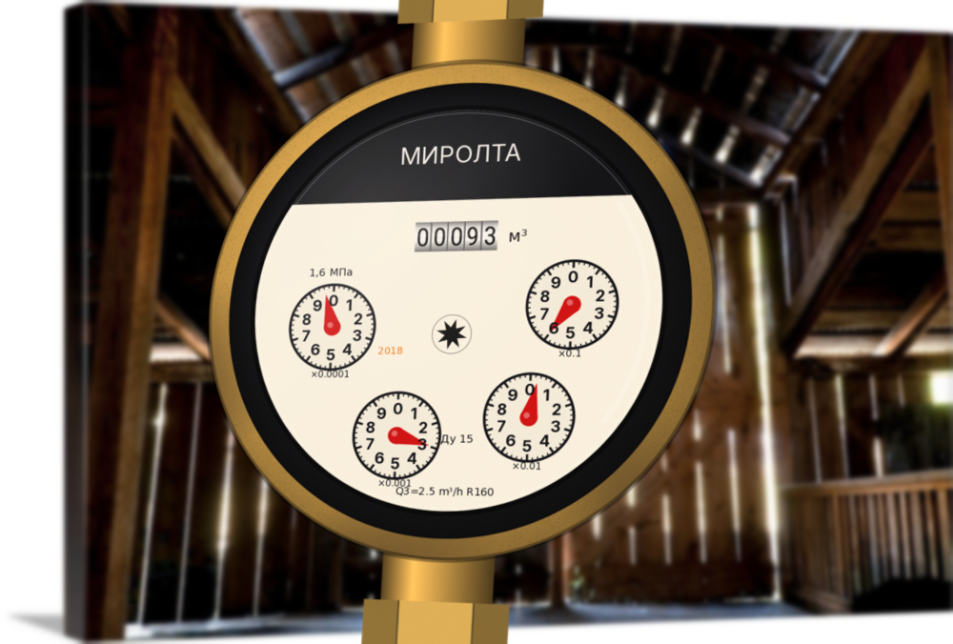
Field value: 93.6029 m³
